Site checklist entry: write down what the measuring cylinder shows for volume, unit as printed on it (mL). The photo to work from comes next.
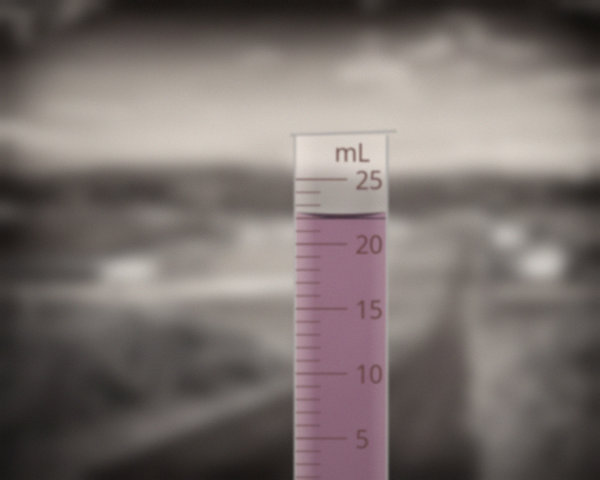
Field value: 22 mL
